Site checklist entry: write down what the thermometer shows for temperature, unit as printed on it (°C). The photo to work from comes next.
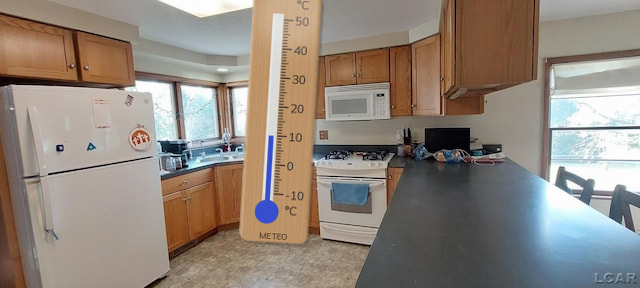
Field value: 10 °C
